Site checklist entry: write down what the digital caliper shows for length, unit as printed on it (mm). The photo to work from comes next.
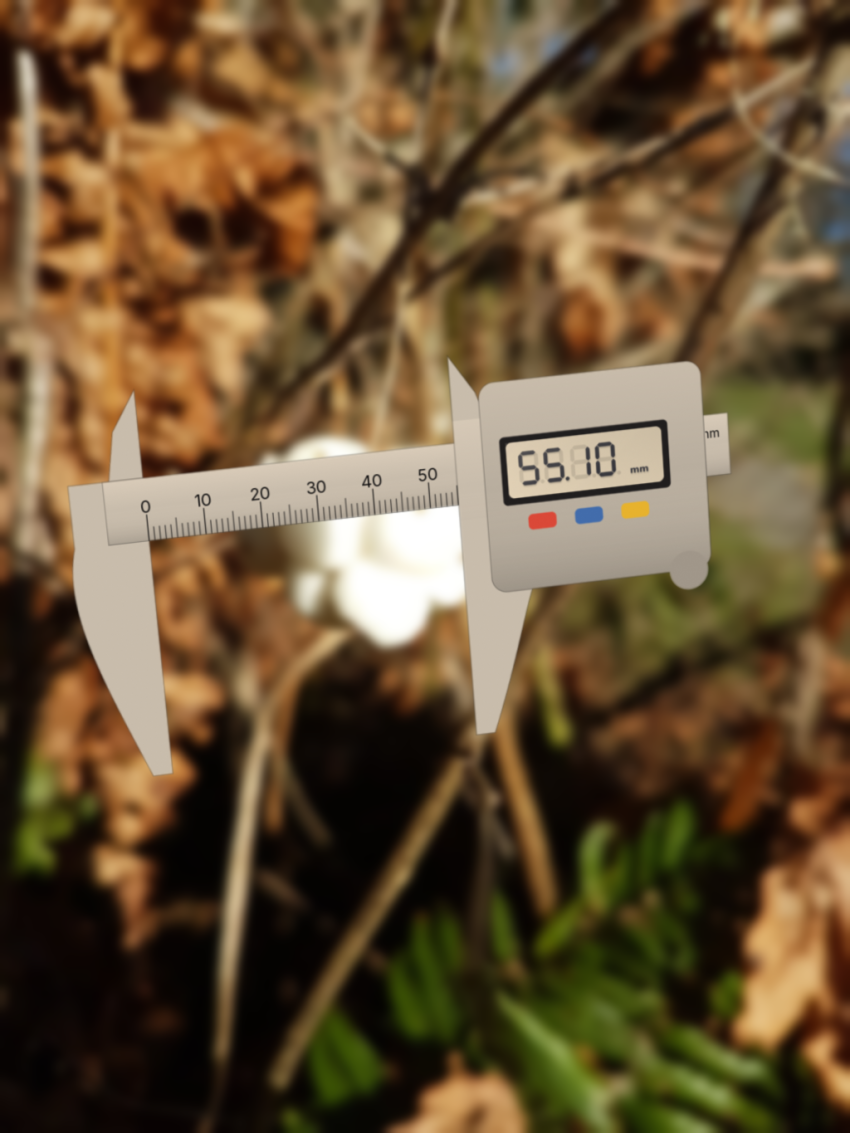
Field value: 55.10 mm
